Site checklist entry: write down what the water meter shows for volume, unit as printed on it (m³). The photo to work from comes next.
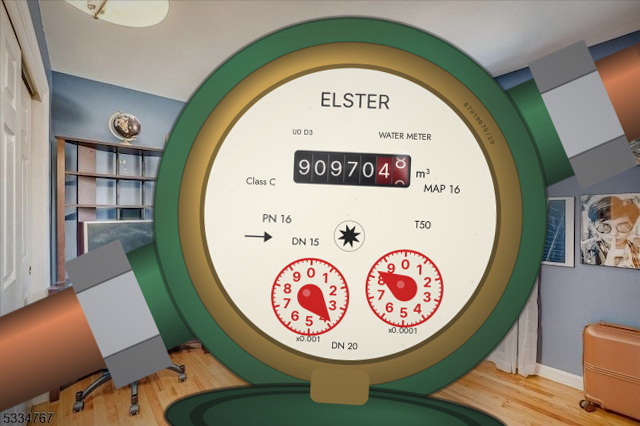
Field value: 90970.4838 m³
